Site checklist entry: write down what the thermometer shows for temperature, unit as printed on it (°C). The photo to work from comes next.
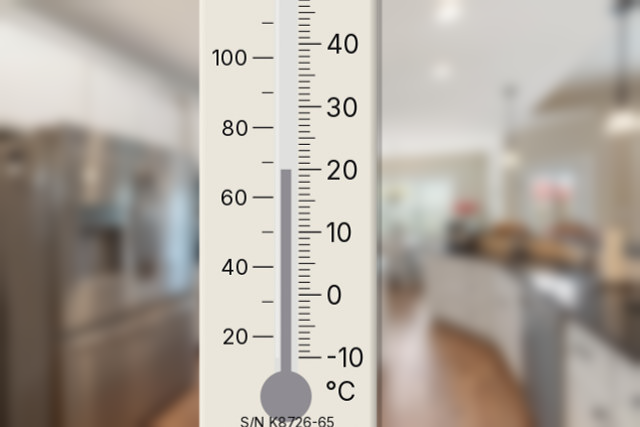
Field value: 20 °C
